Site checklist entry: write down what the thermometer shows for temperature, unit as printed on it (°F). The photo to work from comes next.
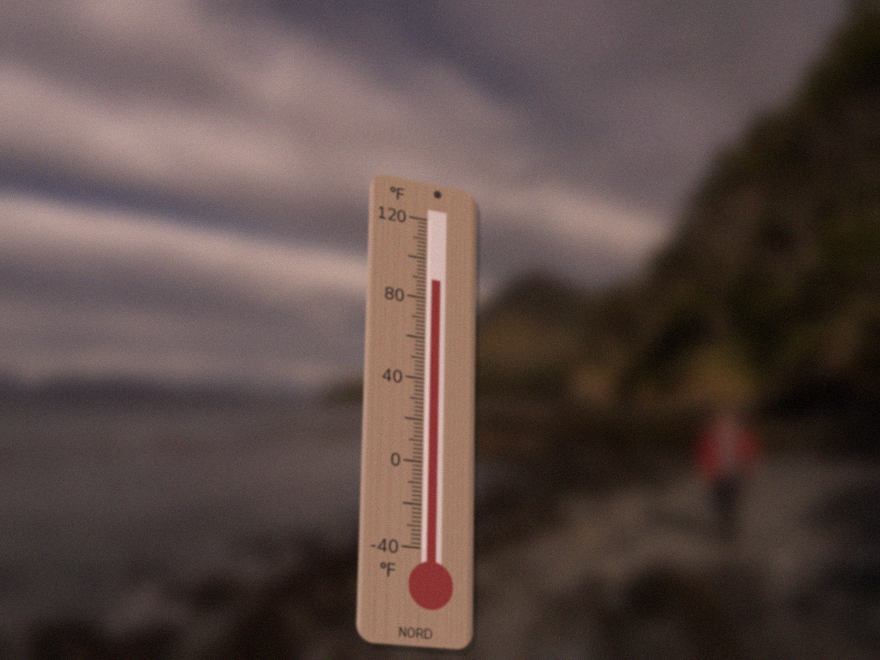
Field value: 90 °F
